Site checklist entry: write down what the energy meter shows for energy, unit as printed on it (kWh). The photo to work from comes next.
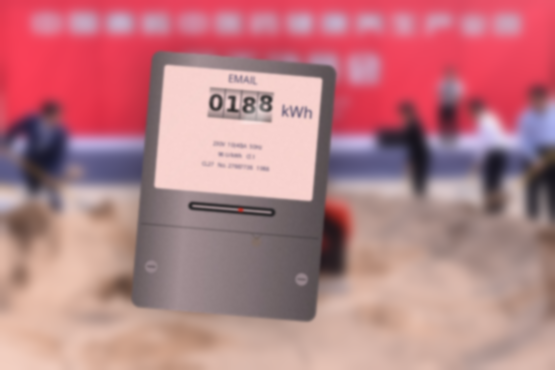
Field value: 188 kWh
